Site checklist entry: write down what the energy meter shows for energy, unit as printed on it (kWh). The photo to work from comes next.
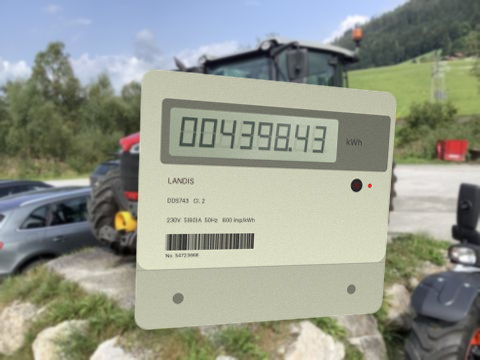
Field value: 4398.43 kWh
